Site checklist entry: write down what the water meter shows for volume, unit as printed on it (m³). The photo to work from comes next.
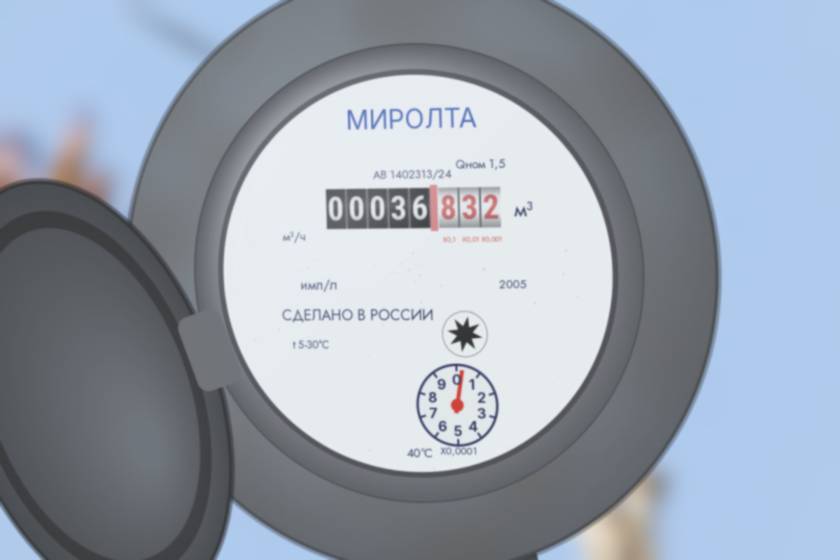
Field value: 36.8320 m³
